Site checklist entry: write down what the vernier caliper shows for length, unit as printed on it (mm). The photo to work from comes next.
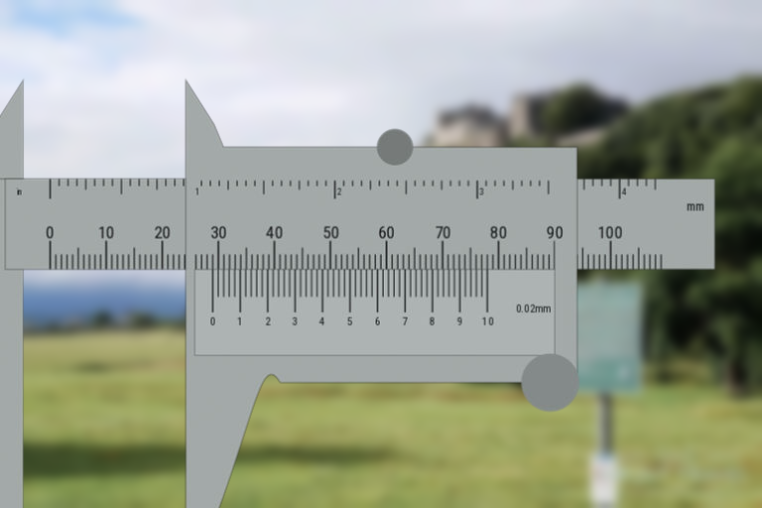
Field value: 29.0 mm
